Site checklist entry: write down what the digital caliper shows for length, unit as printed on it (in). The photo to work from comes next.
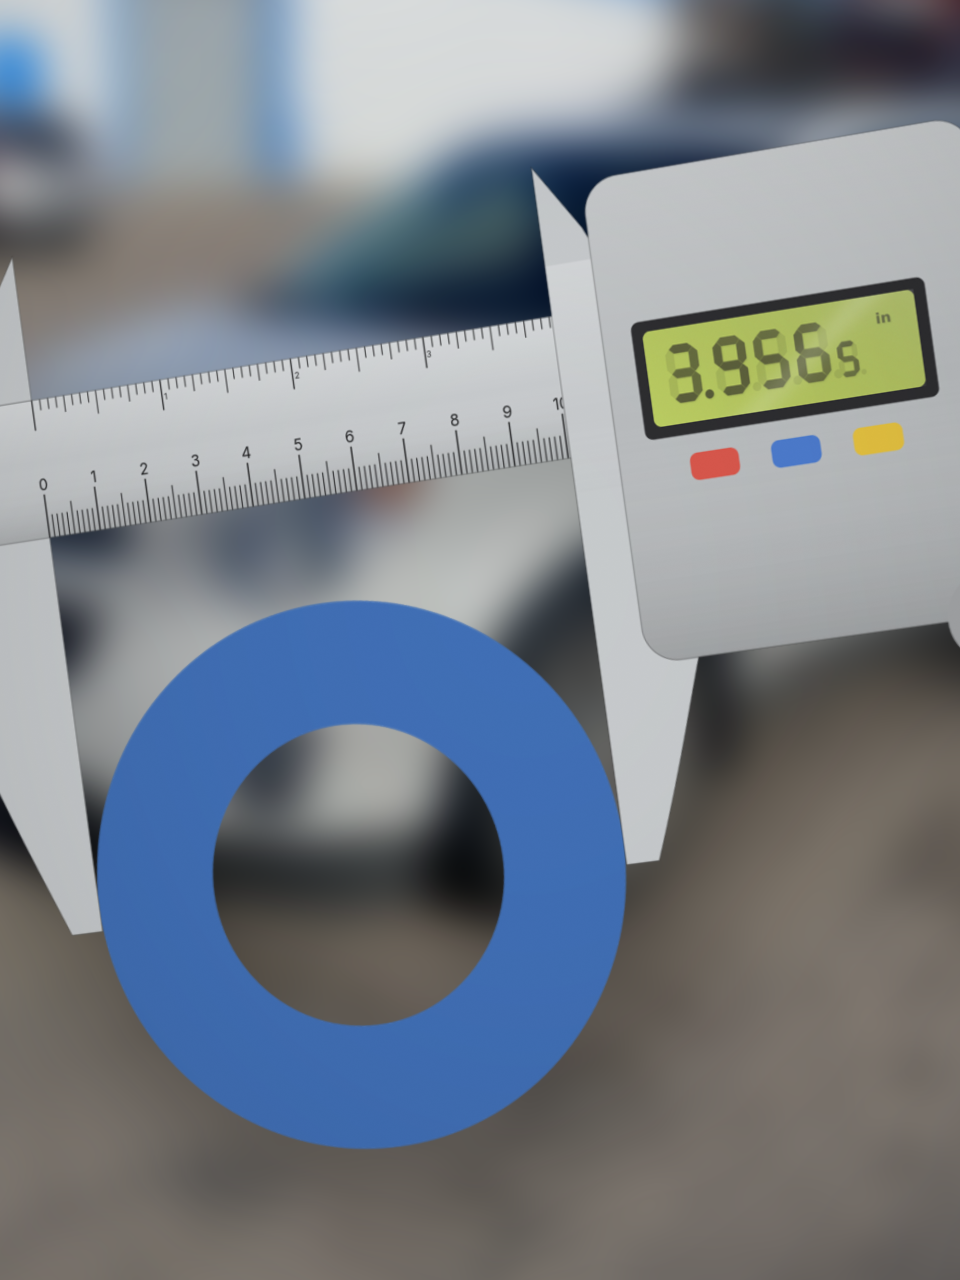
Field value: 3.9565 in
